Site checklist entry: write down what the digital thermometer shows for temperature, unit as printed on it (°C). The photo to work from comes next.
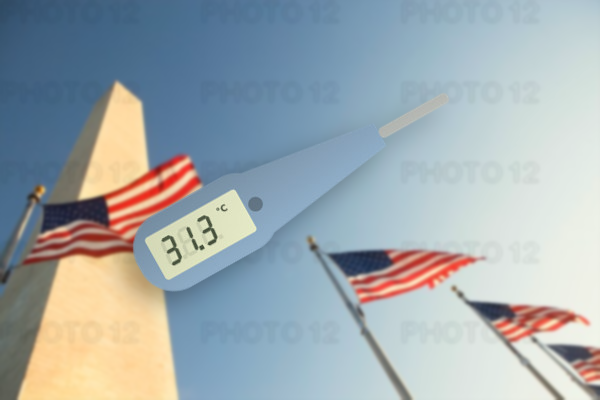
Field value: 31.3 °C
